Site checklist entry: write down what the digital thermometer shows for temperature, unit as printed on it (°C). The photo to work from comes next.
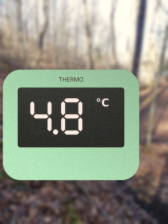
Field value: 4.8 °C
